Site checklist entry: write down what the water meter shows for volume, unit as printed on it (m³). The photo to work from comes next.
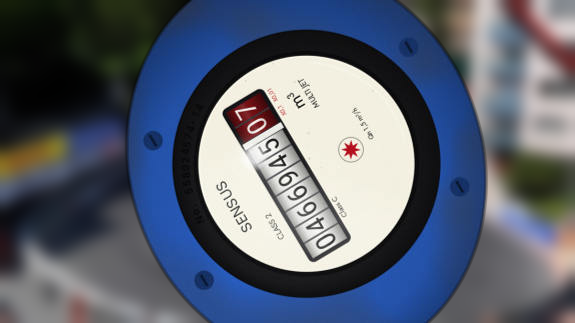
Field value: 466945.07 m³
